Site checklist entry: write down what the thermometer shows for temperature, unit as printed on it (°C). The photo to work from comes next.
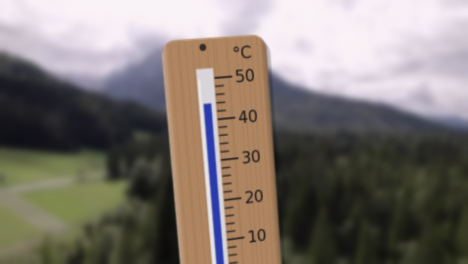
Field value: 44 °C
